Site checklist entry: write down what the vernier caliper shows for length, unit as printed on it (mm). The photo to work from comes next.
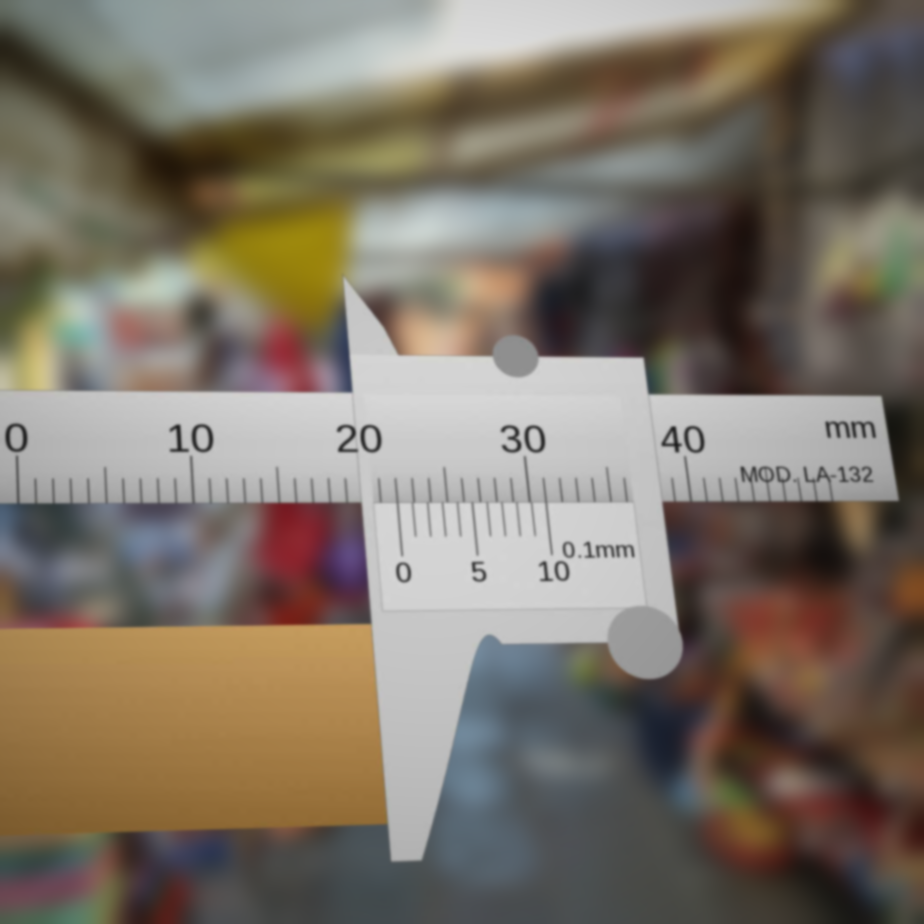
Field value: 22.0 mm
